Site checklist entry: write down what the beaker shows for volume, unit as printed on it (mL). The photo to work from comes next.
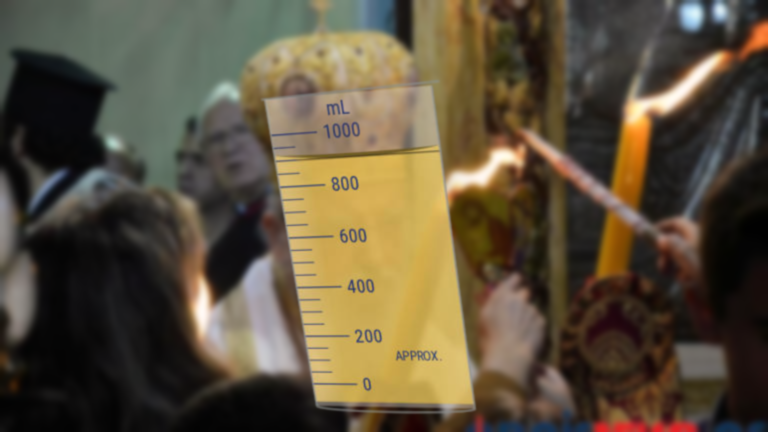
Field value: 900 mL
